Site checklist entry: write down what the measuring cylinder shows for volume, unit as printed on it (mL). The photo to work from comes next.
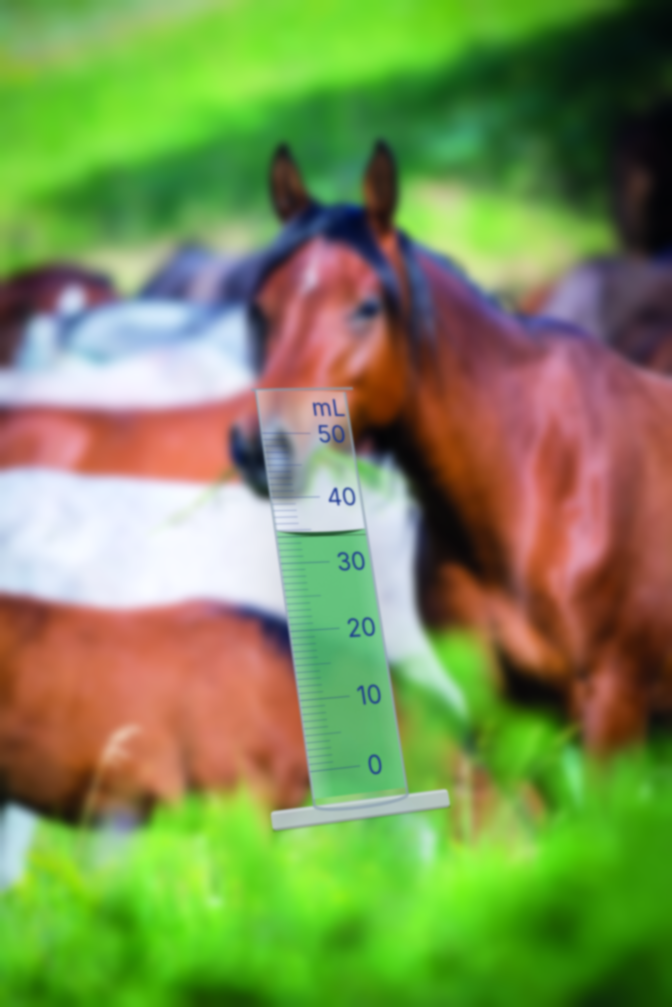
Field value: 34 mL
